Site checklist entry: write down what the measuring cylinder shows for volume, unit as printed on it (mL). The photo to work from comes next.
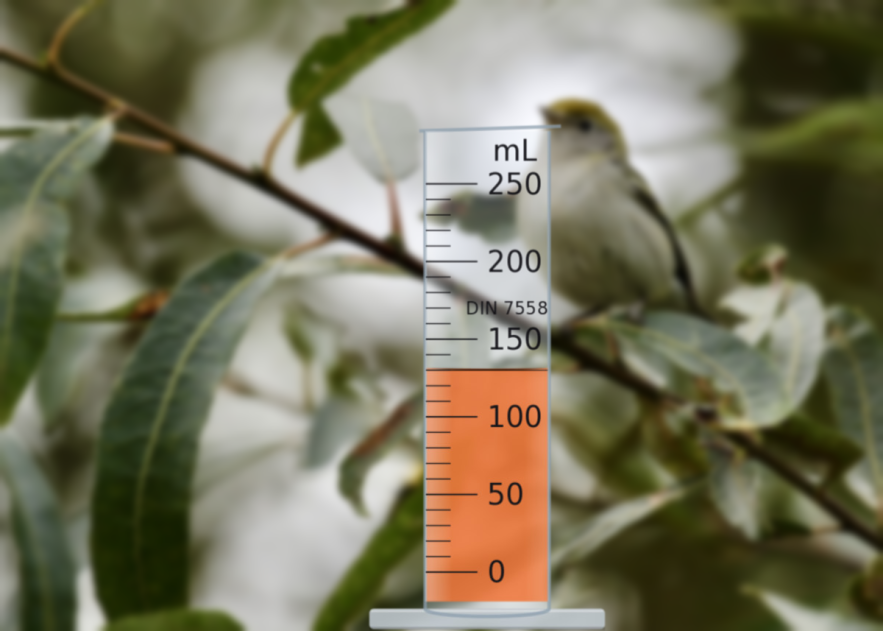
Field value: 130 mL
